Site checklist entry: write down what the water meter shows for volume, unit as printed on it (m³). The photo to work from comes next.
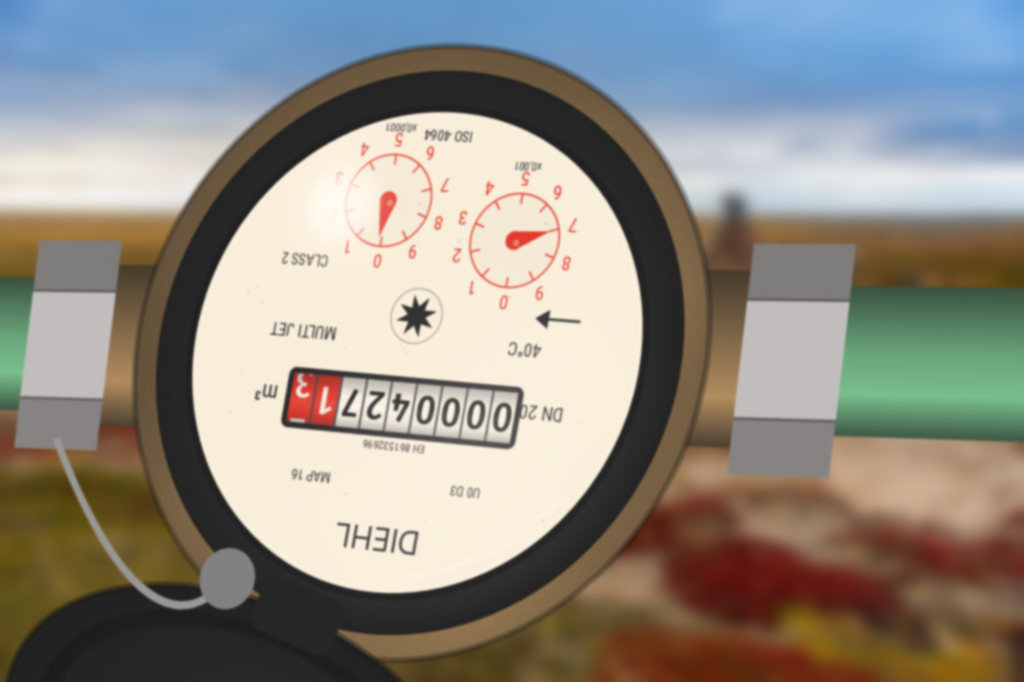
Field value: 427.1270 m³
